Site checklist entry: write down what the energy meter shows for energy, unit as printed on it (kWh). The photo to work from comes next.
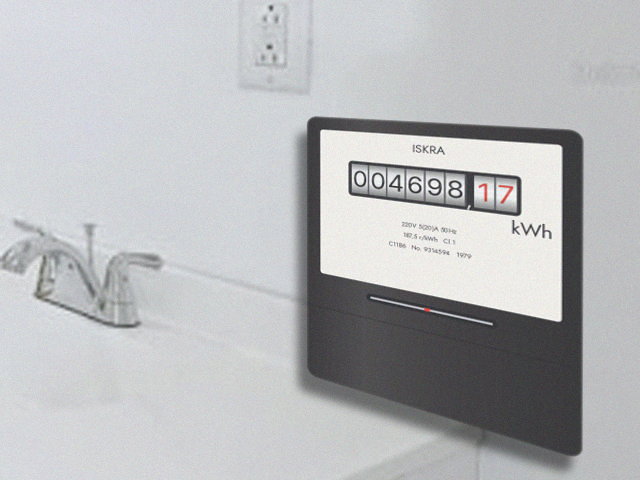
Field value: 4698.17 kWh
